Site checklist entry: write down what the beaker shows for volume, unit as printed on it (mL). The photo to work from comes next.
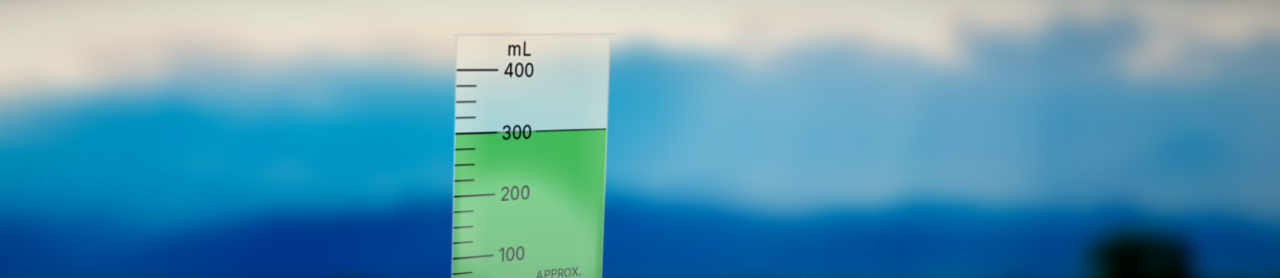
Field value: 300 mL
